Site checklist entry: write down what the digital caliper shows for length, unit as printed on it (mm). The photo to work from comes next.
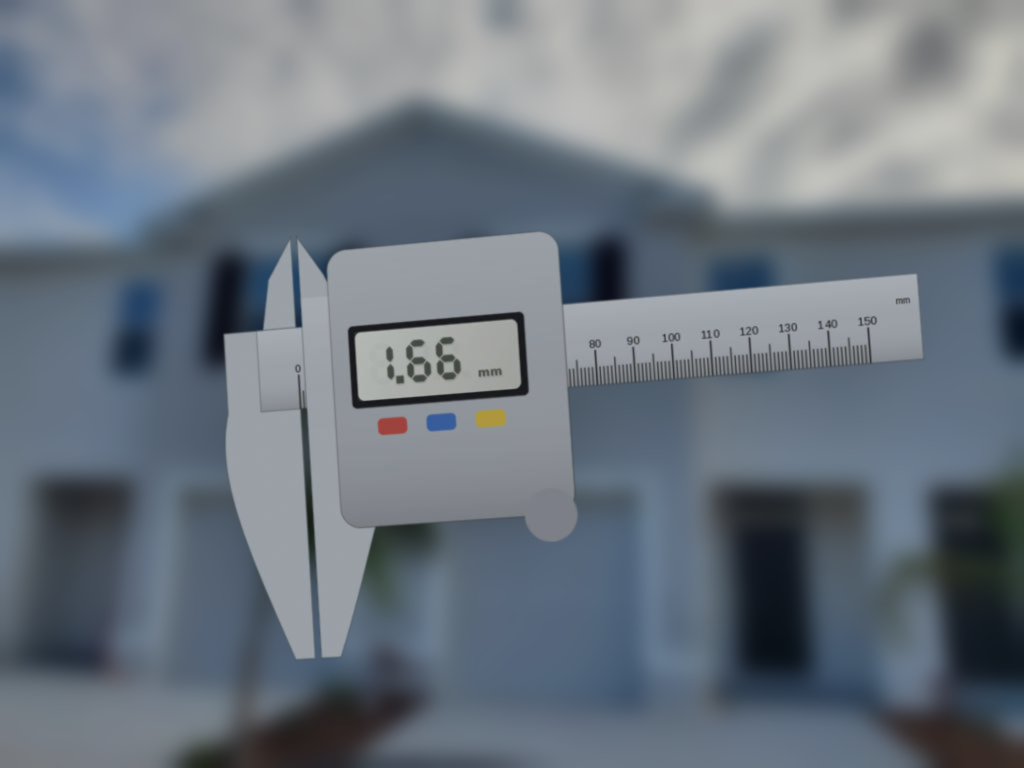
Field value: 1.66 mm
